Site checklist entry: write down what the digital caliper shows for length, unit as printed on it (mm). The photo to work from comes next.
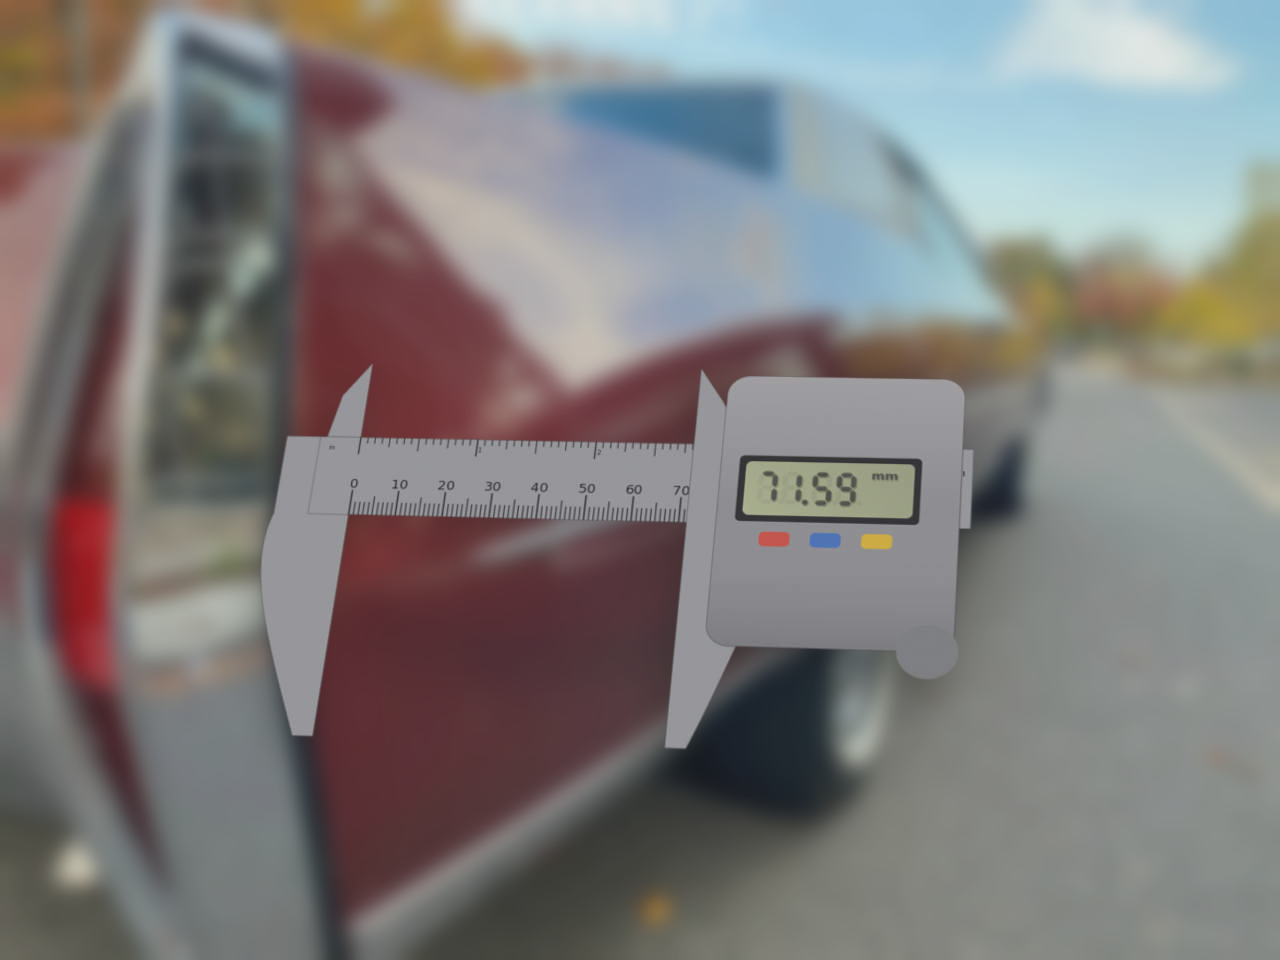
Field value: 71.59 mm
